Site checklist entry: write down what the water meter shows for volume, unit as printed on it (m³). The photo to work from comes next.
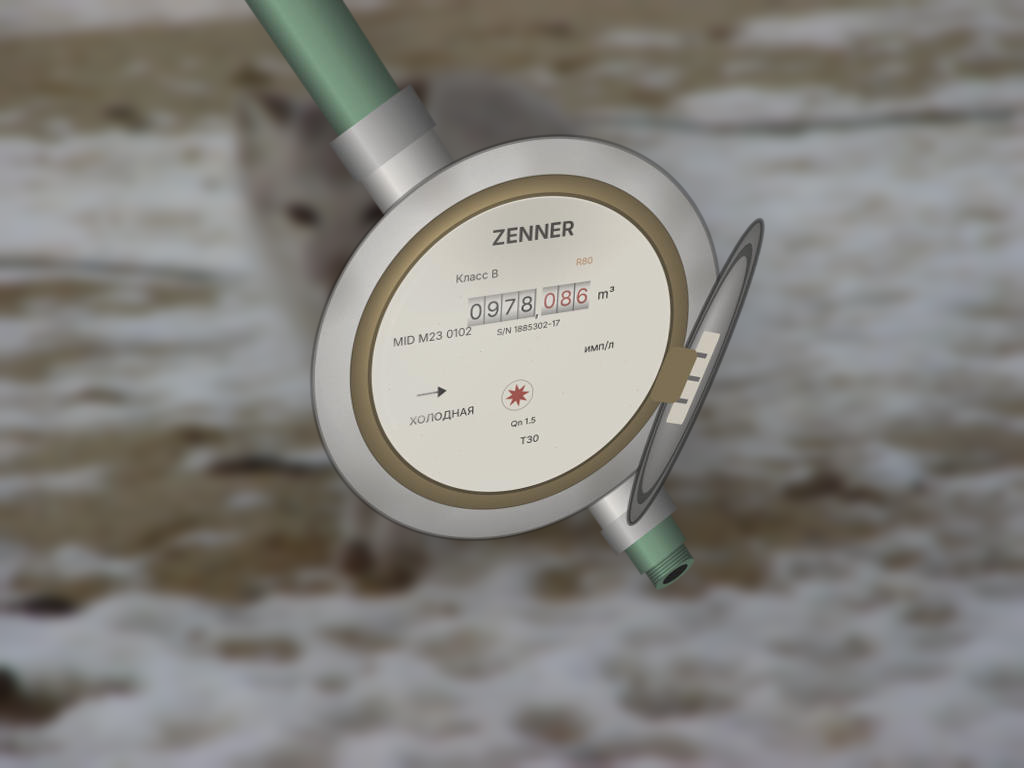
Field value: 978.086 m³
